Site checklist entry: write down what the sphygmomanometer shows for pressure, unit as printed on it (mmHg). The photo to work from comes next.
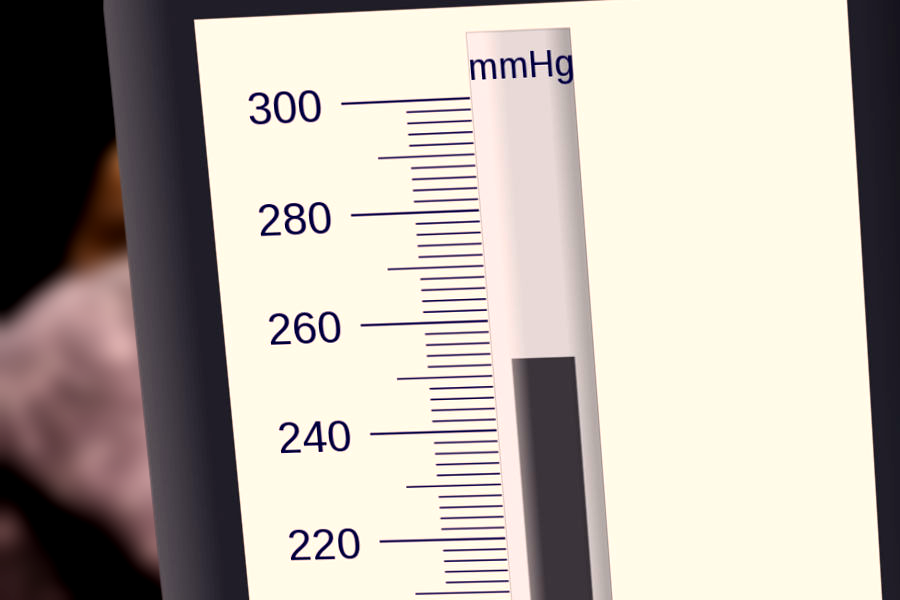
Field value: 253 mmHg
